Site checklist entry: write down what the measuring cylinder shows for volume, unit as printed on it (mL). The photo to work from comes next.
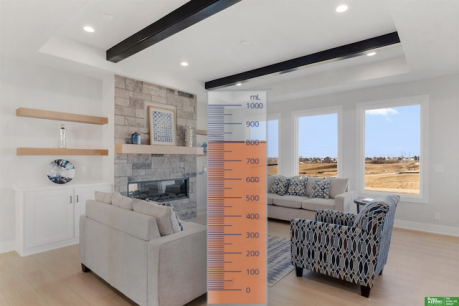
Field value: 800 mL
